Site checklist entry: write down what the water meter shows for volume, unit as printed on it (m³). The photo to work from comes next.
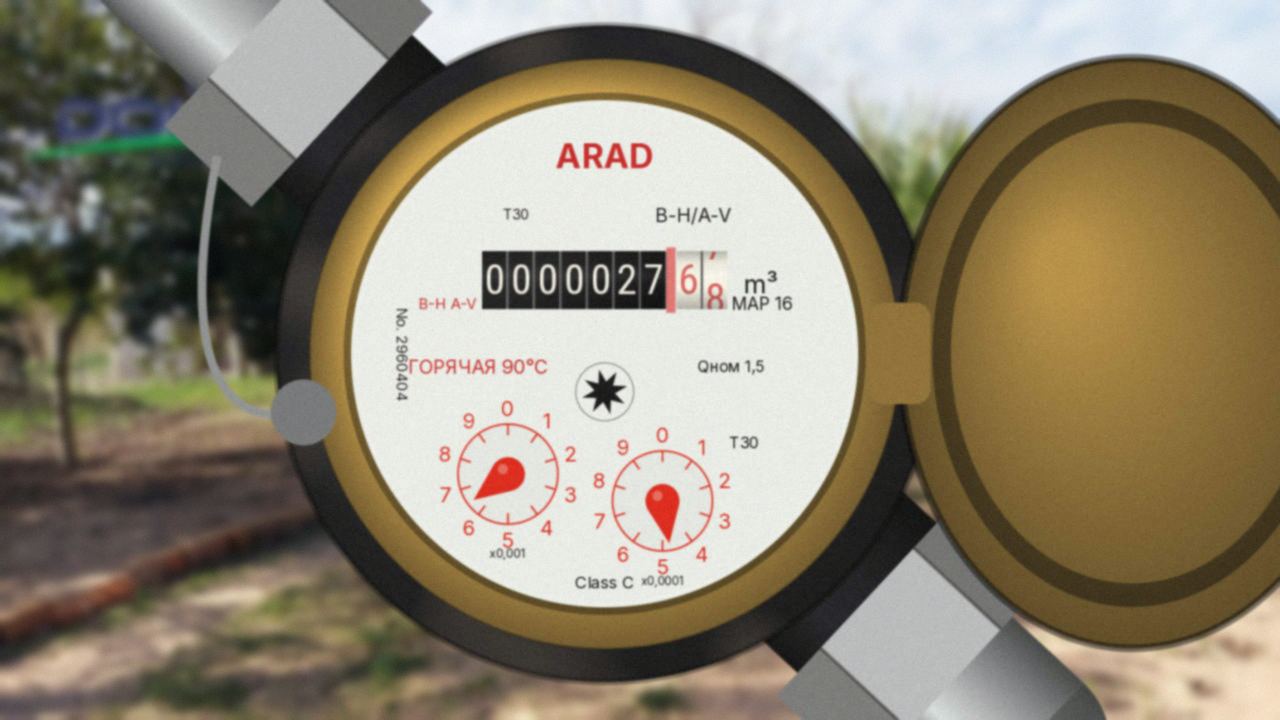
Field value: 27.6764 m³
